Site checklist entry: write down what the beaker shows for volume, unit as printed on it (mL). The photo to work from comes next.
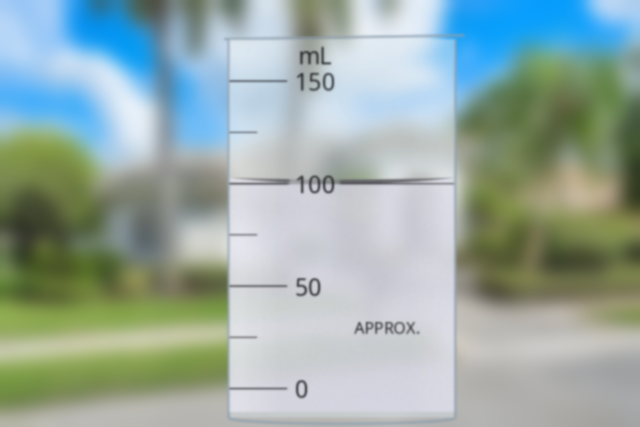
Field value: 100 mL
